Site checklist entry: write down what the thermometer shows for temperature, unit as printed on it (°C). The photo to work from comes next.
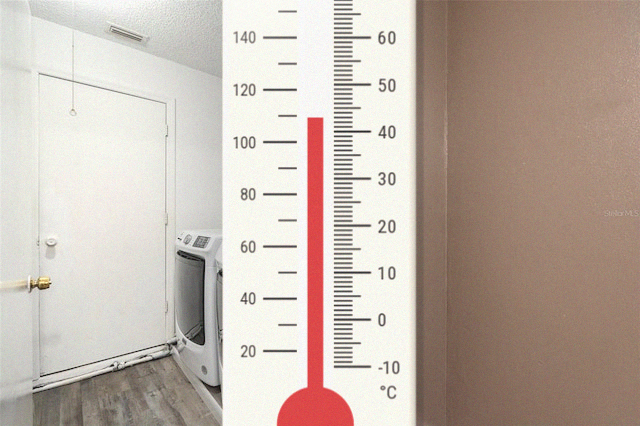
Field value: 43 °C
